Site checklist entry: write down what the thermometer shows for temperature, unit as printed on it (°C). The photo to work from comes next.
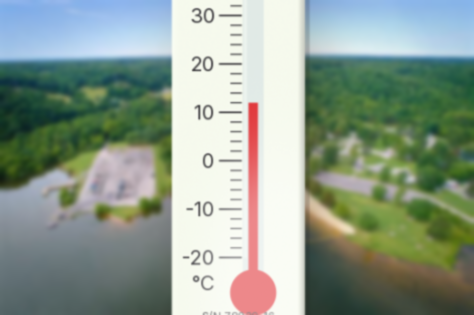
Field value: 12 °C
